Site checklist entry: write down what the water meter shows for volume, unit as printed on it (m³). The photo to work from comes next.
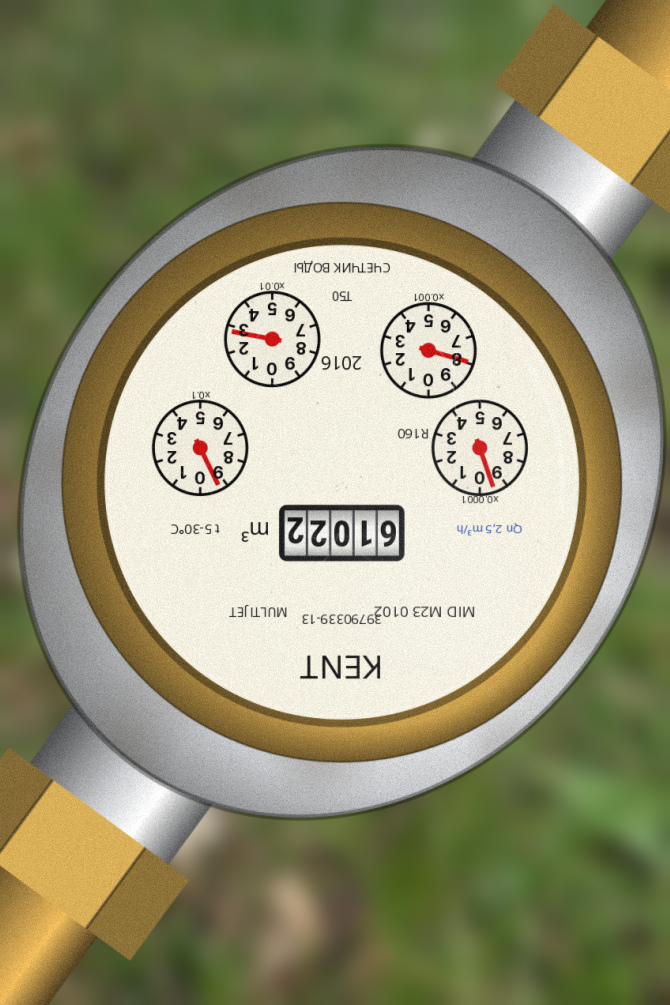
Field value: 61021.9279 m³
